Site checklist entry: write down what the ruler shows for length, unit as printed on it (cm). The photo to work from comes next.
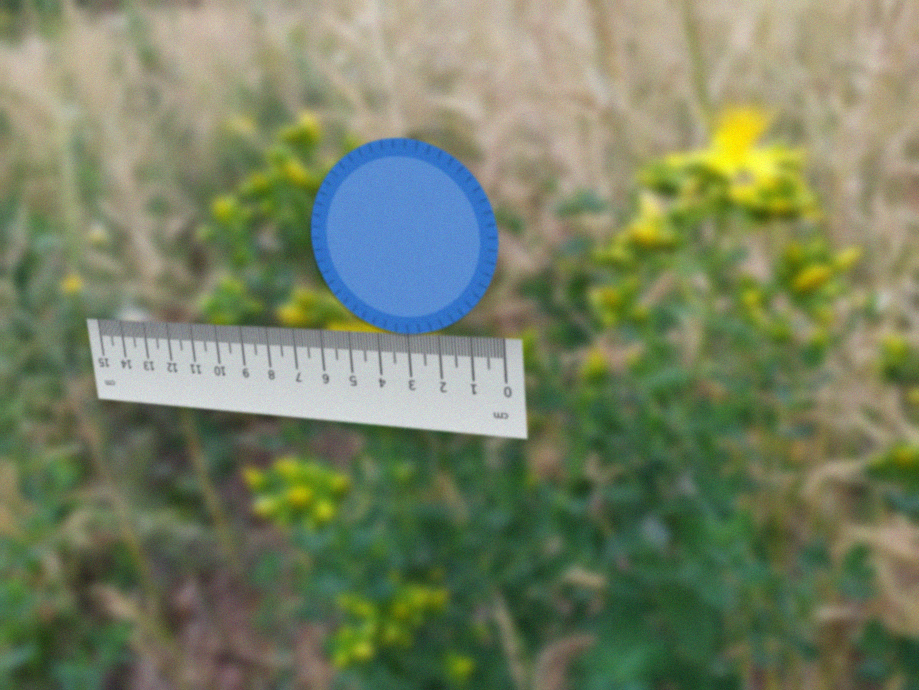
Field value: 6 cm
